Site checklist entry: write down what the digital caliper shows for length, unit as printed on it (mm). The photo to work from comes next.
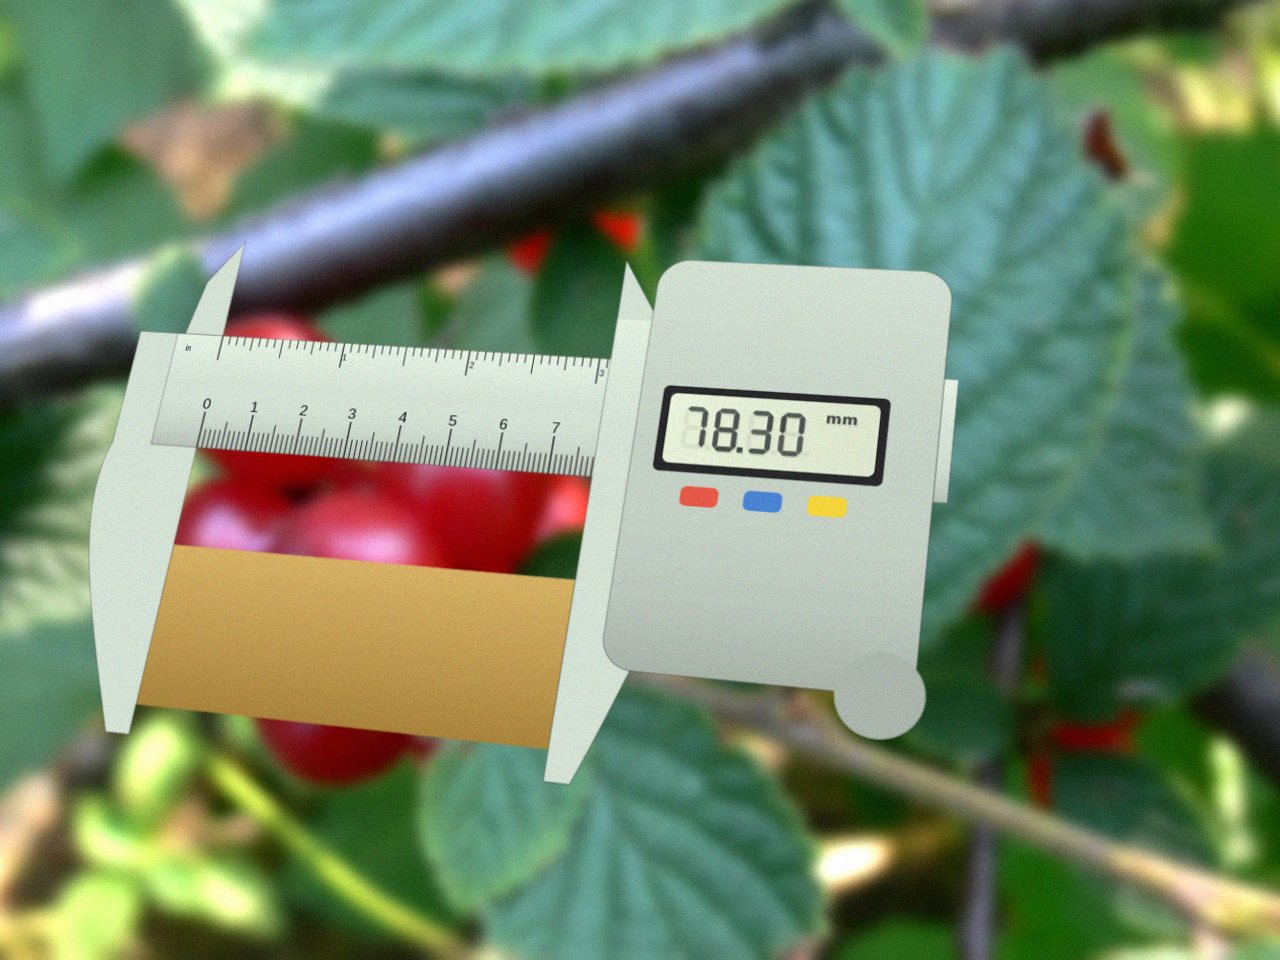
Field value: 78.30 mm
